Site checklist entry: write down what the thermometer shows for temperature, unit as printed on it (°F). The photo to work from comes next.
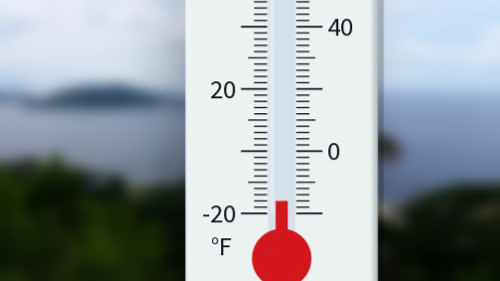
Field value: -16 °F
